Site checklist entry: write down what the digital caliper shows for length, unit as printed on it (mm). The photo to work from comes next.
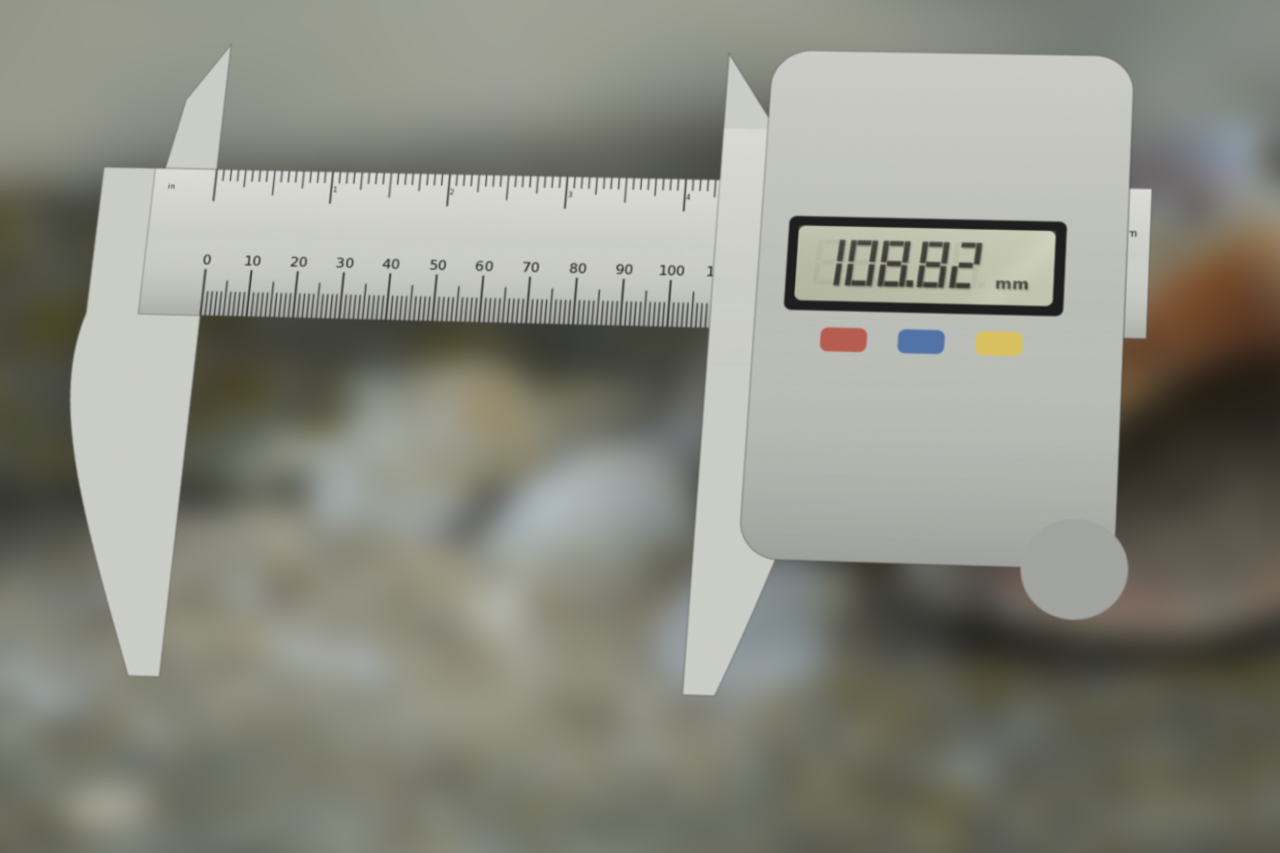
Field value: 108.82 mm
